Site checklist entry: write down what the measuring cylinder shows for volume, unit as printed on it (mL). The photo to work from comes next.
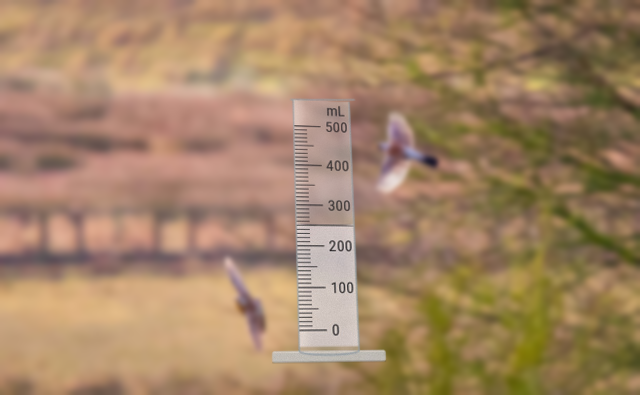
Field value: 250 mL
